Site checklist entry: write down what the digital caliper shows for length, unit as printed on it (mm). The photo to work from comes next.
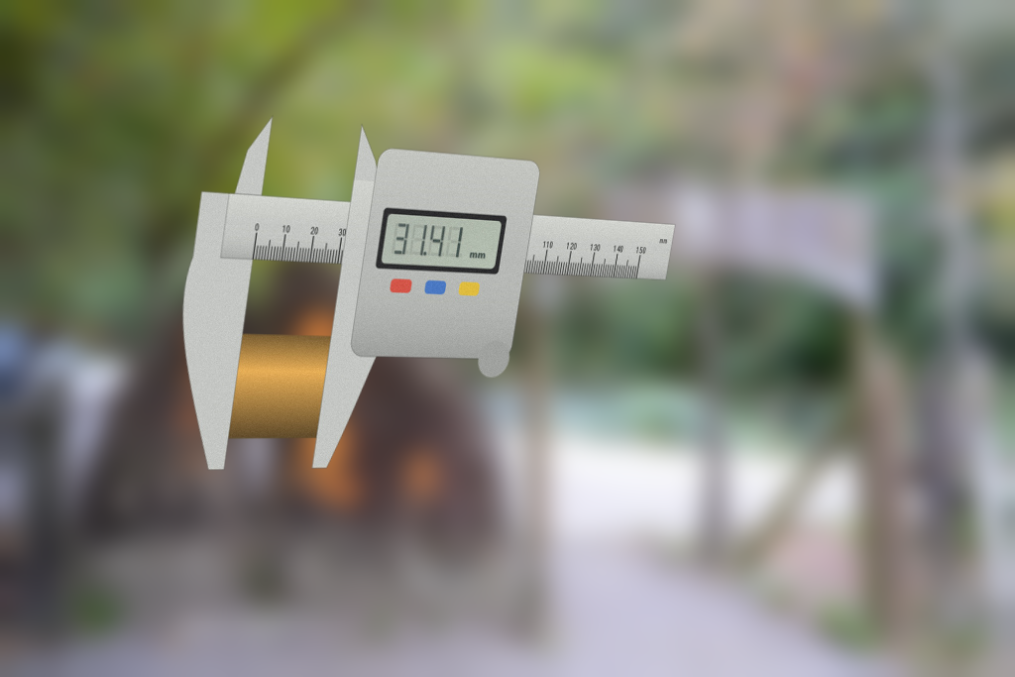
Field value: 31.41 mm
